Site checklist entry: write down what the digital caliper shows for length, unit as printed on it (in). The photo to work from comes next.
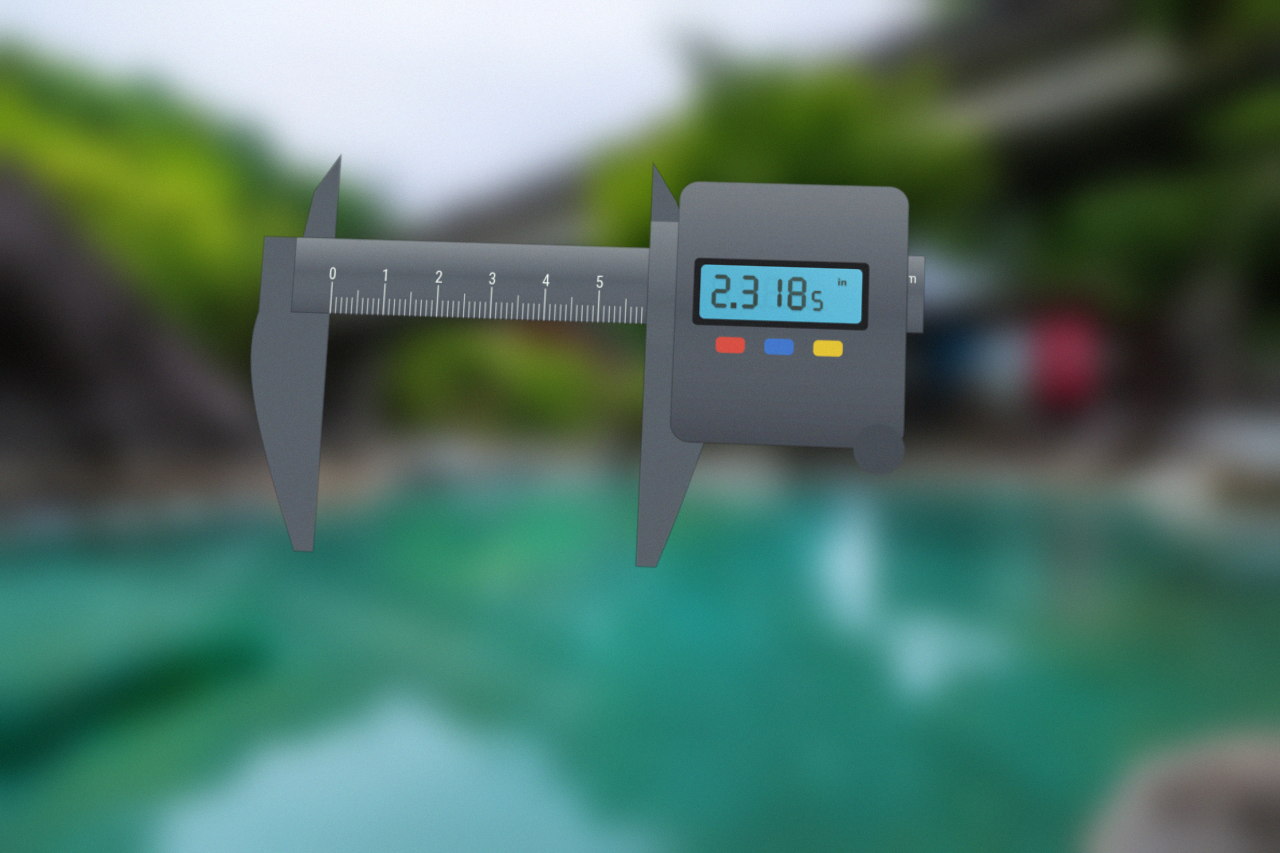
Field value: 2.3185 in
